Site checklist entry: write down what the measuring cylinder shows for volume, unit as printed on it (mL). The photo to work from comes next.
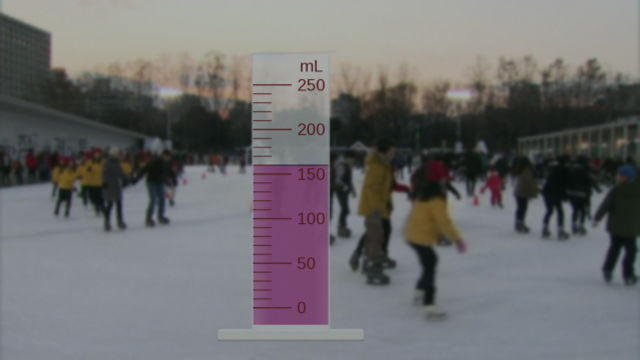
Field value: 160 mL
